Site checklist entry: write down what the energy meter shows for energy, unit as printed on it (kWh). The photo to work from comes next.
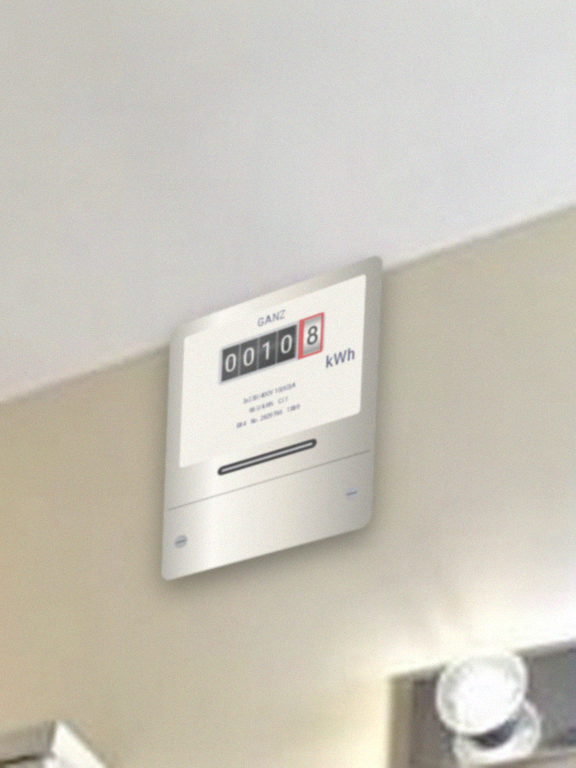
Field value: 10.8 kWh
